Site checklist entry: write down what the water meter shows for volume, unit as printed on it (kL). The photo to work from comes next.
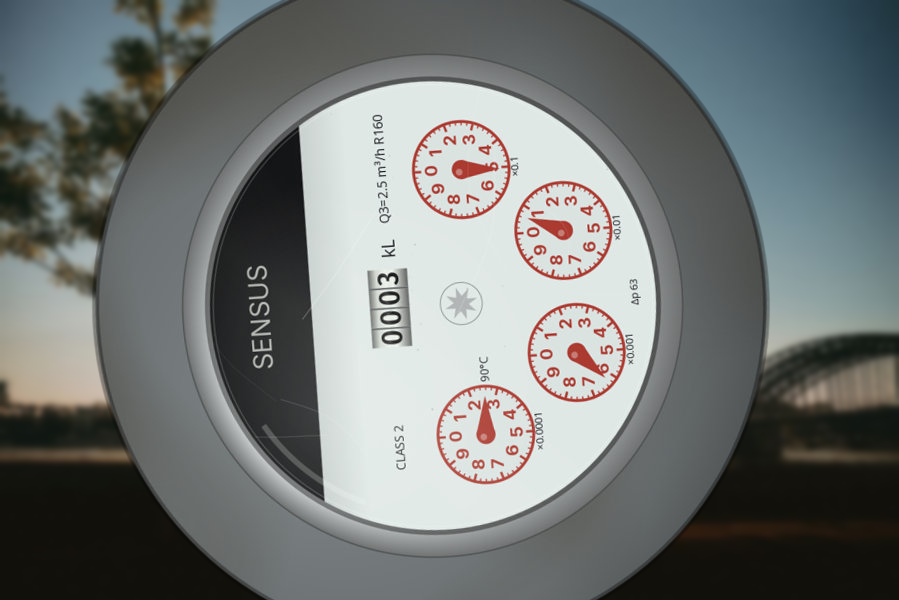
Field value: 3.5062 kL
